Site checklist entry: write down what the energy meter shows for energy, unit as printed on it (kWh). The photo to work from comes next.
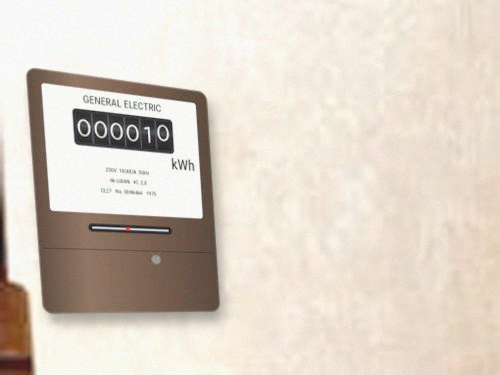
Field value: 10 kWh
